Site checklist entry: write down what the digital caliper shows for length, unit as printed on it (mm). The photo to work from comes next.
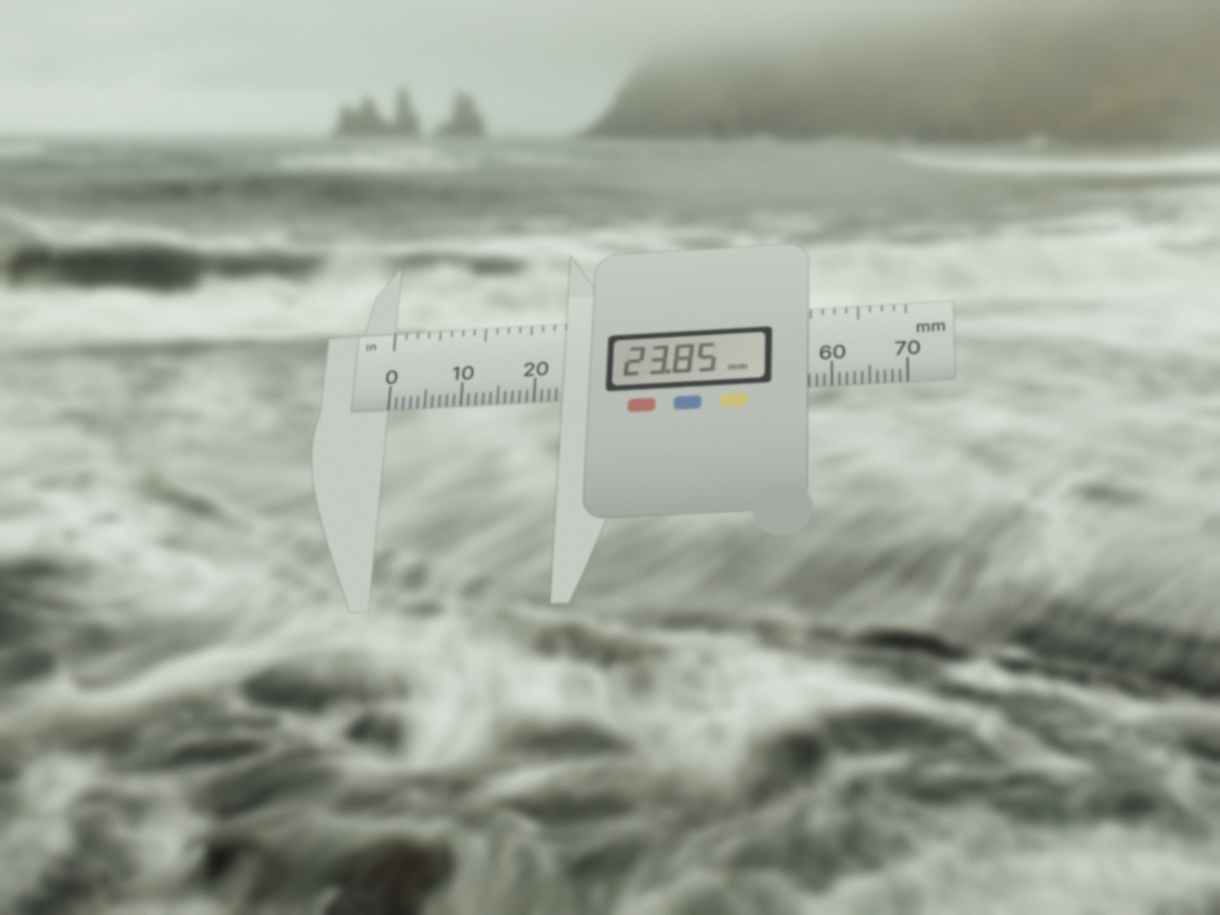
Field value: 23.85 mm
